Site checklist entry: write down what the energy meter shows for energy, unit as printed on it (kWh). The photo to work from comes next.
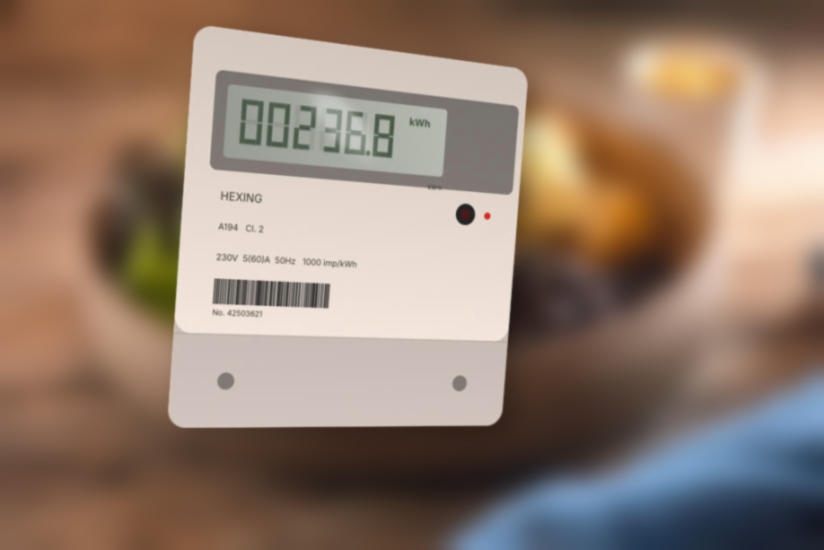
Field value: 236.8 kWh
